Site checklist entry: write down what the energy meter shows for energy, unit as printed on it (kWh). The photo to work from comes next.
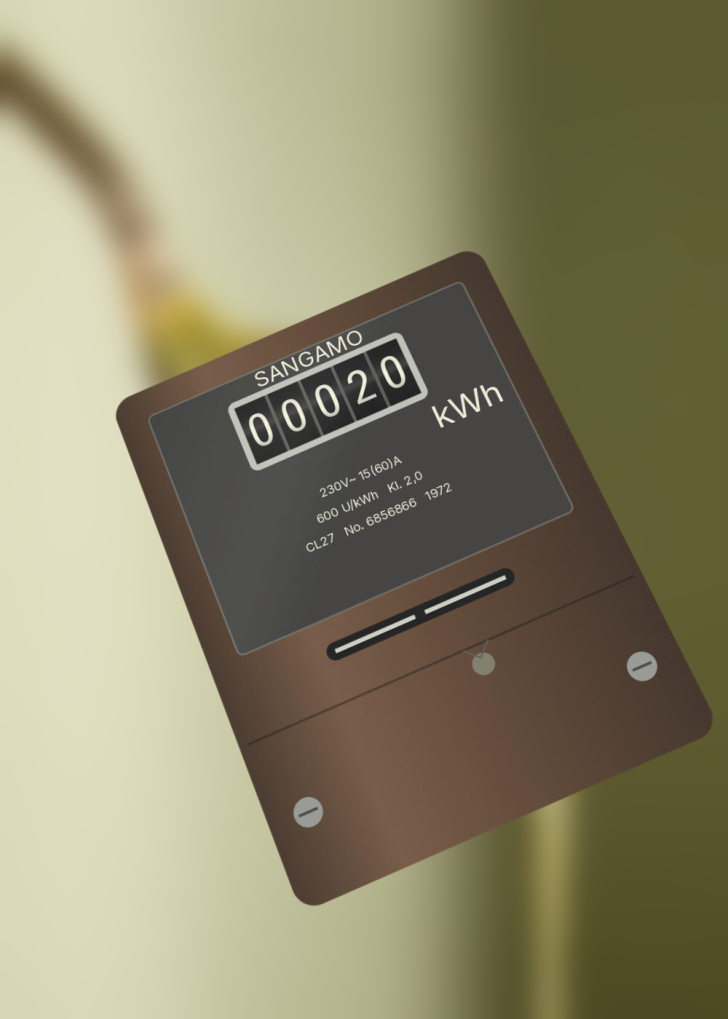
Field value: 20 kWh
